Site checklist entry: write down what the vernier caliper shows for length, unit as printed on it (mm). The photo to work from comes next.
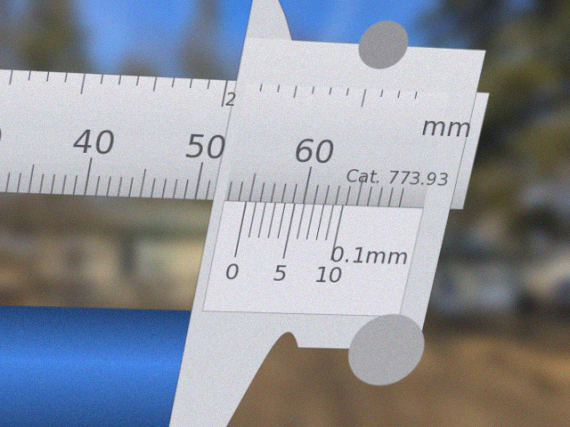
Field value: 54.7 mm
